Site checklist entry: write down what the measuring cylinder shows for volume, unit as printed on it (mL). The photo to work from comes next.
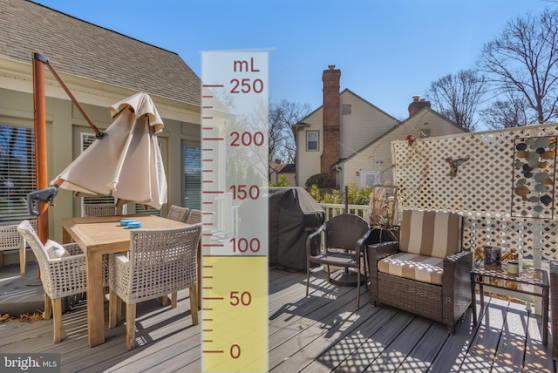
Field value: 90 mL
